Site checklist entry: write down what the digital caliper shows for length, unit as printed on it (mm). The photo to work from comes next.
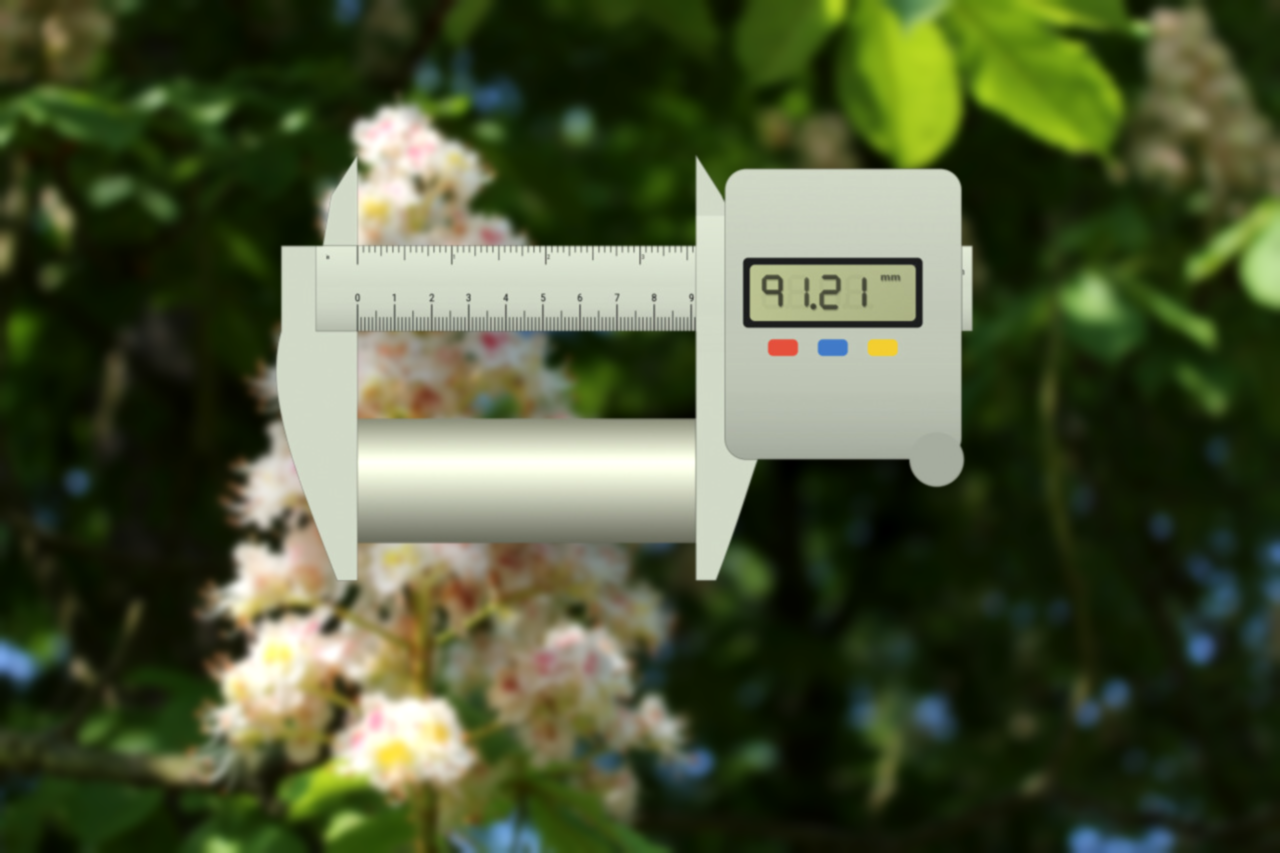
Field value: 91.21 mm
